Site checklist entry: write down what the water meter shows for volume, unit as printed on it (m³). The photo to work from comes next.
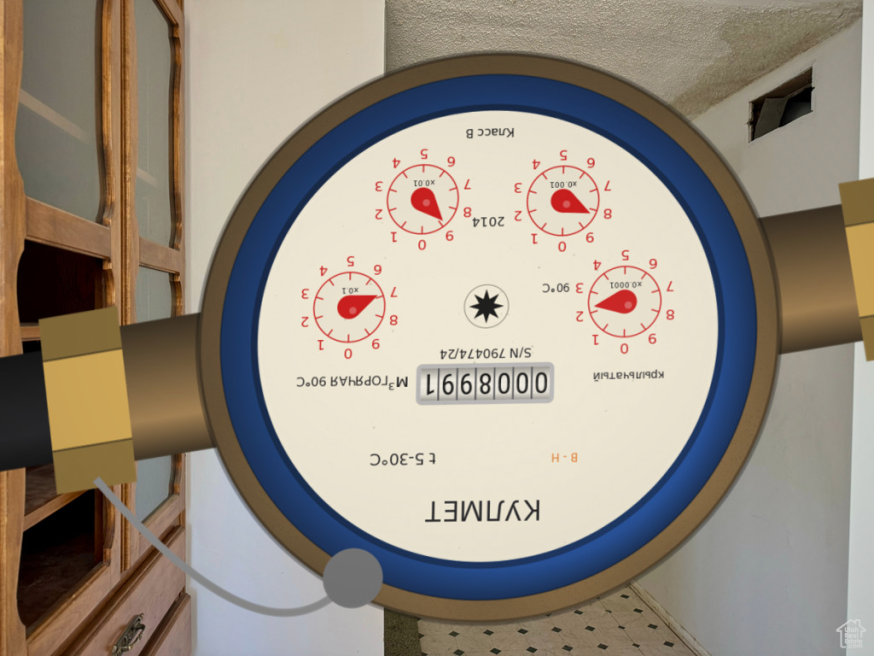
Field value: 8991.6882 m³
